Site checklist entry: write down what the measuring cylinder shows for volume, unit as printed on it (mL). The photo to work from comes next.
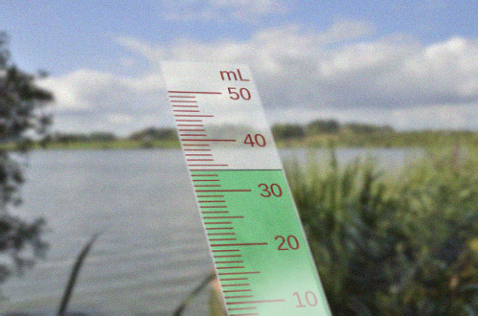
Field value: 34 mL
